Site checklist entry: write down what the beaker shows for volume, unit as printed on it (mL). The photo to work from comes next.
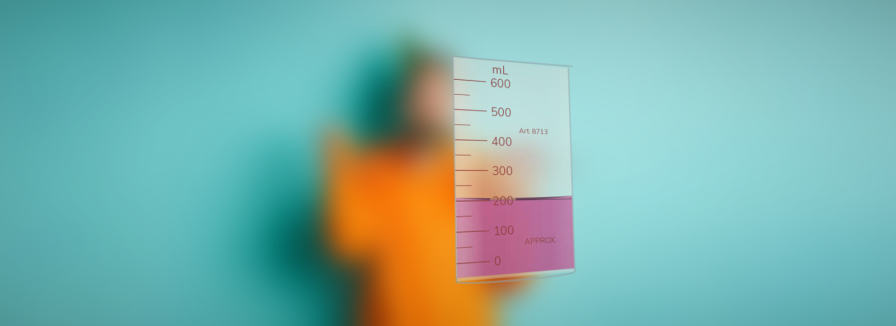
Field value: 200 mL
